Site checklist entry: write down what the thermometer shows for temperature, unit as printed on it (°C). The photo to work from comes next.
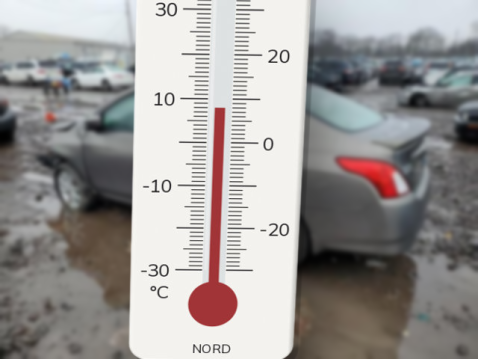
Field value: 8 °C
